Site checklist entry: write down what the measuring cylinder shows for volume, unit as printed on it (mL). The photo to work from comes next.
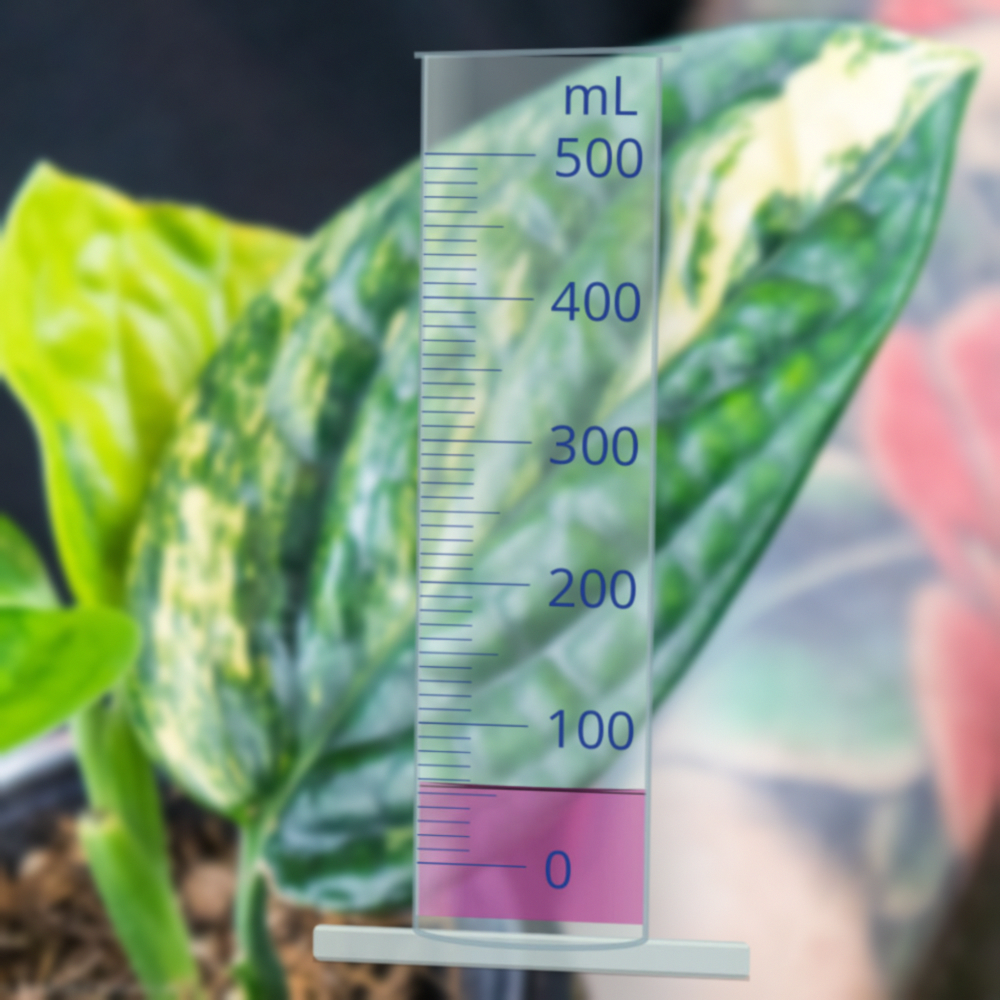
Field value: 55 mL
